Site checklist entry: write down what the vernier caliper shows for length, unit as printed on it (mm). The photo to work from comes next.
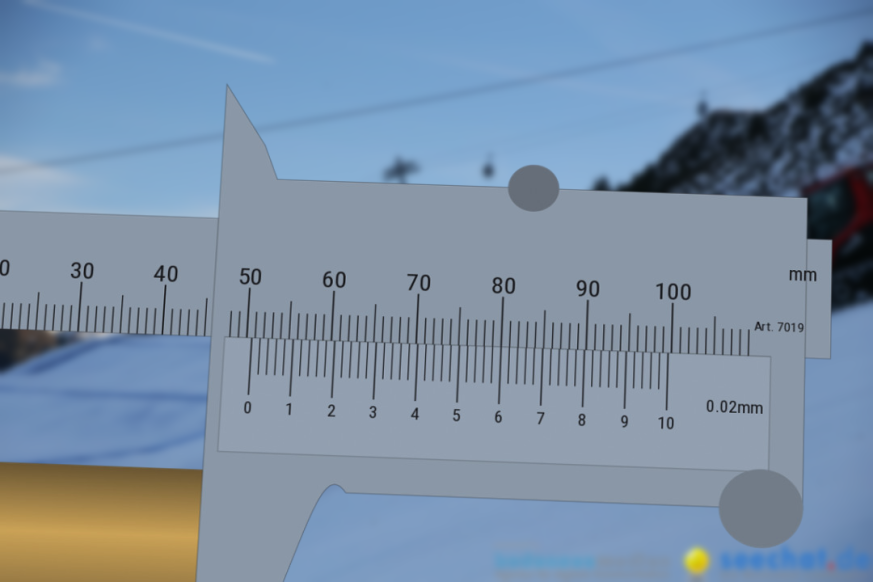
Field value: 50.6 mm
